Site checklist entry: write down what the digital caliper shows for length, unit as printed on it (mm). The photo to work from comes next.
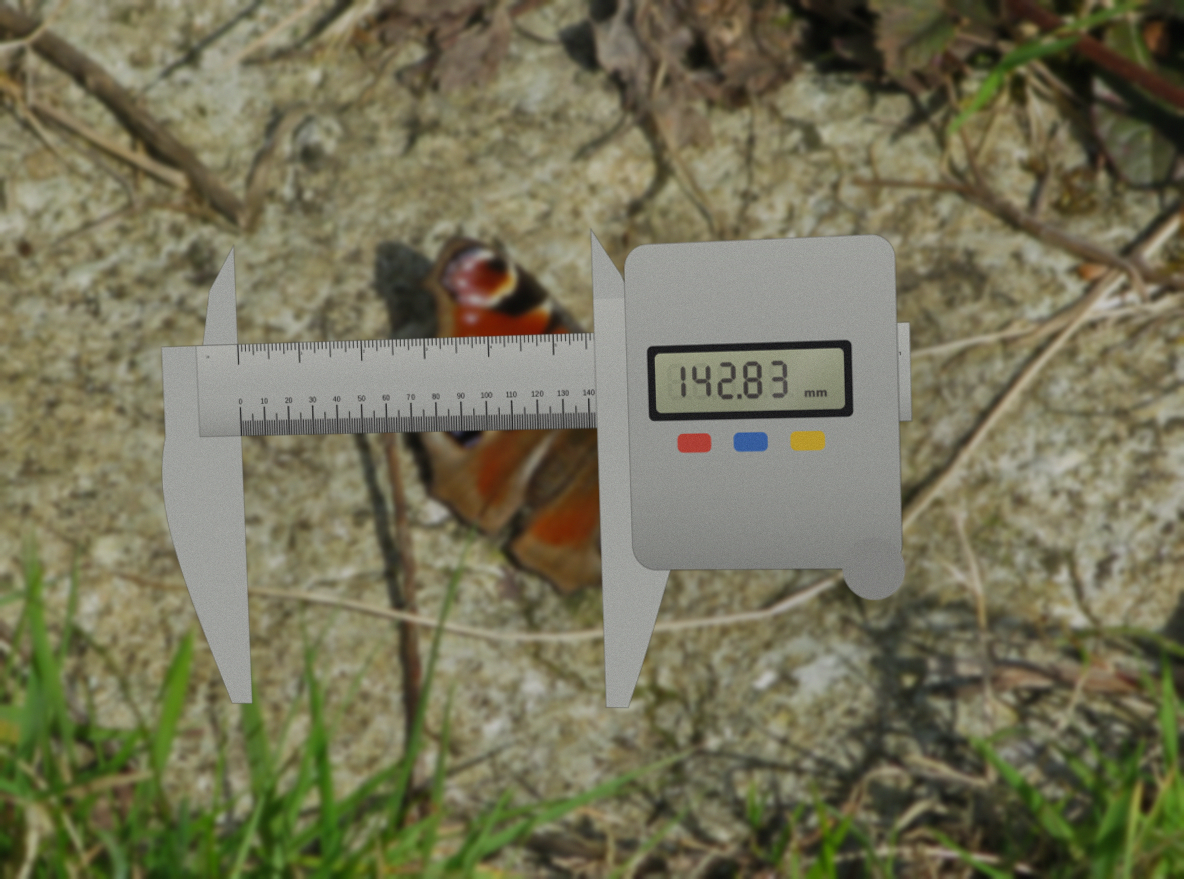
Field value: 142.83 mm
